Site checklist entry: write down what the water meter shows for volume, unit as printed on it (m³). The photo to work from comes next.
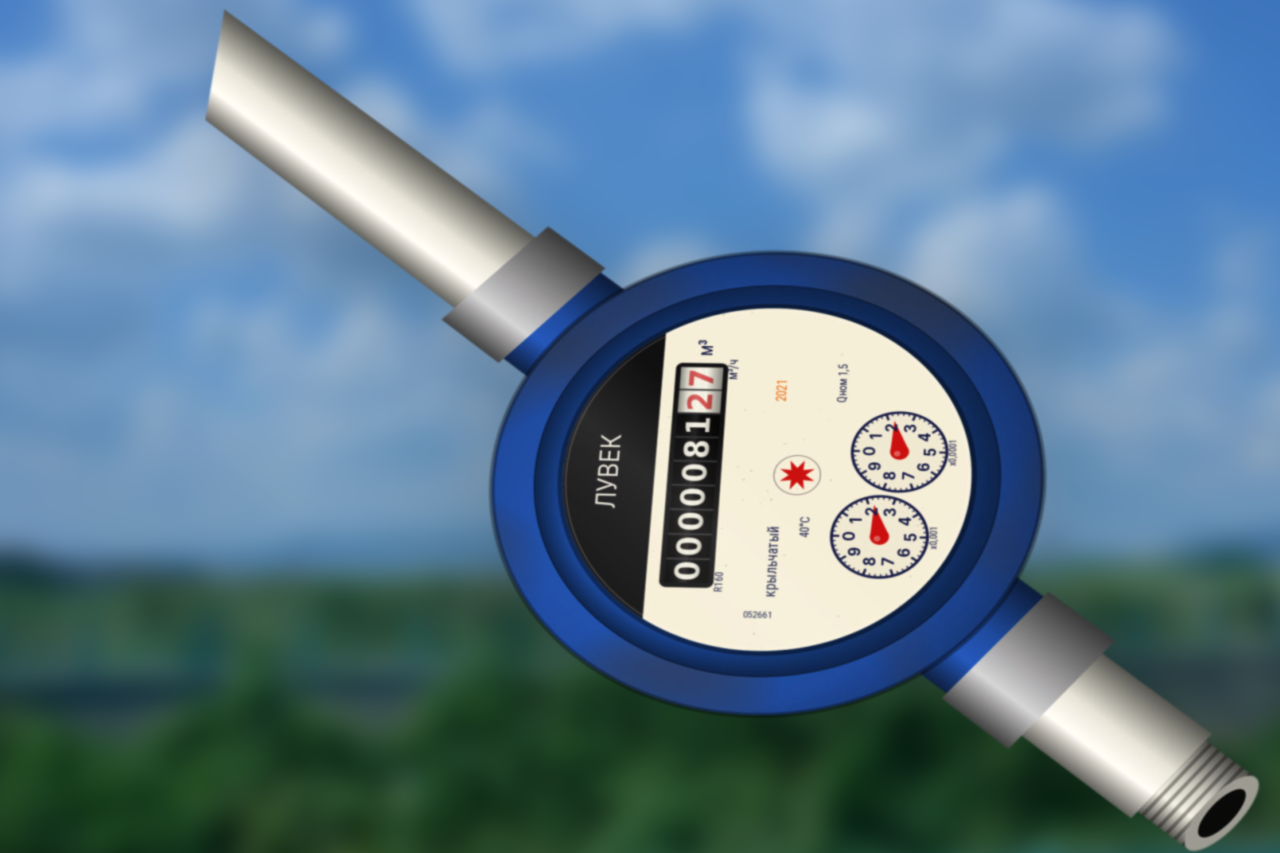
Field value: 81.2722 m³
